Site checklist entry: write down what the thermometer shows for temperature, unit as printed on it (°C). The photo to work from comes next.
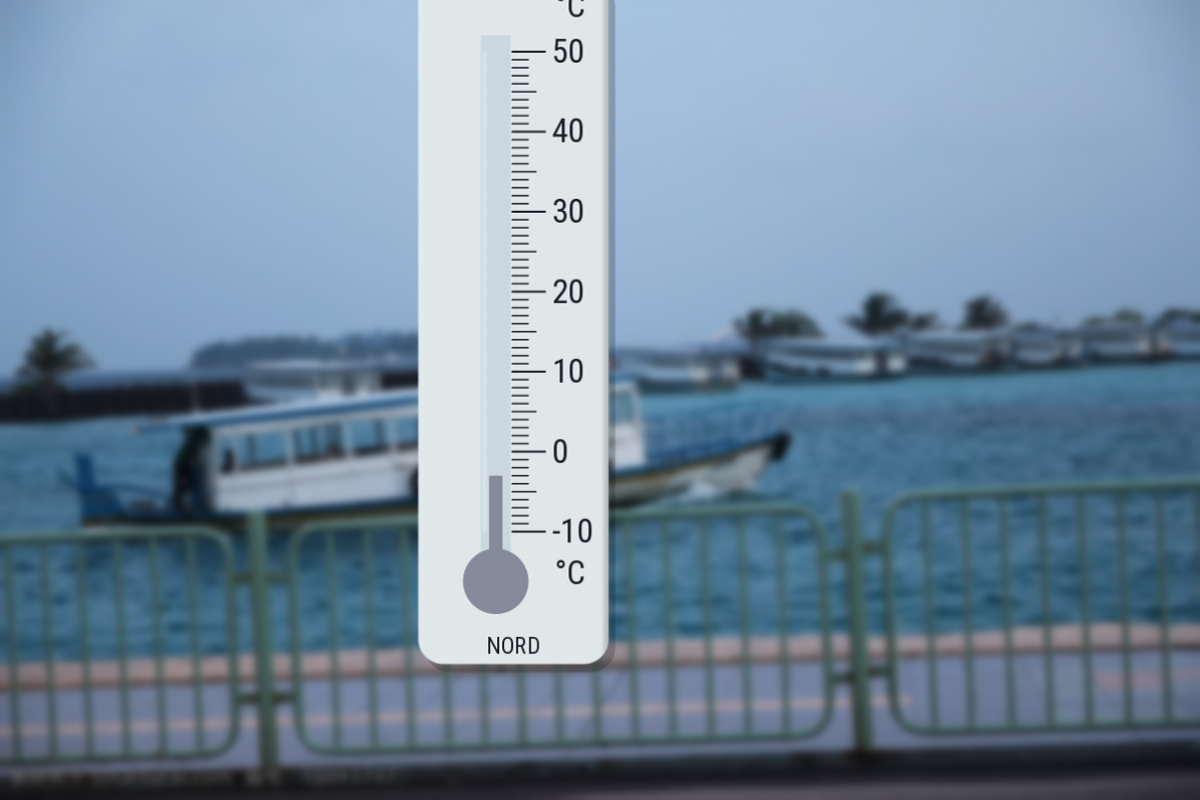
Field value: -3 °C
